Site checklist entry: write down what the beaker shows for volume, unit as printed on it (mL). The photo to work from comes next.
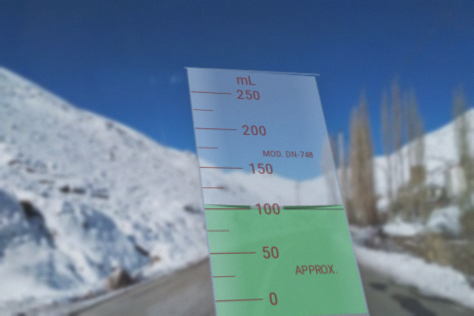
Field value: 100 mL
